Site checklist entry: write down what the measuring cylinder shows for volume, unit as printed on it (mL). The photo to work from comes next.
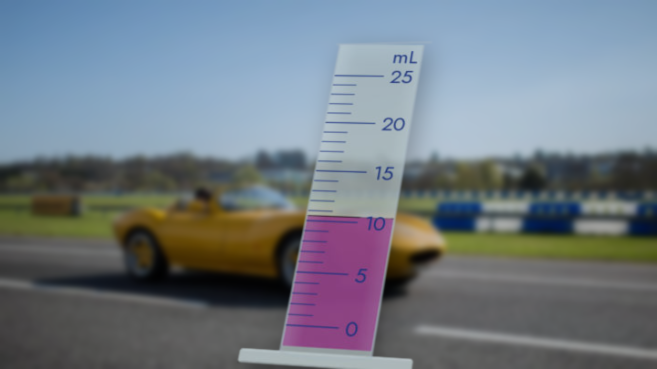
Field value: 10.5 mL
